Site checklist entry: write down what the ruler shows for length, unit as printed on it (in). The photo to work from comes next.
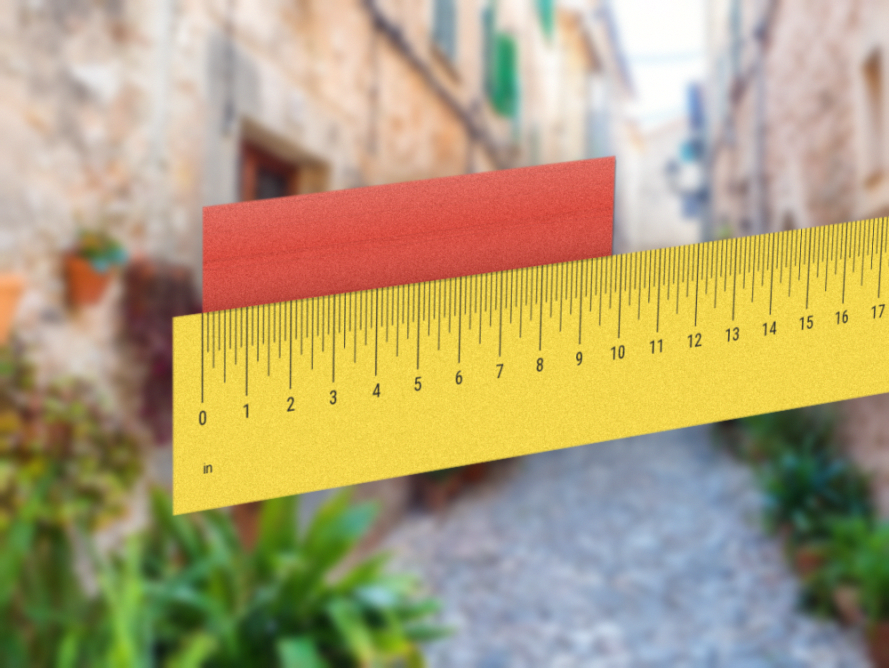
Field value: 9.75 in
